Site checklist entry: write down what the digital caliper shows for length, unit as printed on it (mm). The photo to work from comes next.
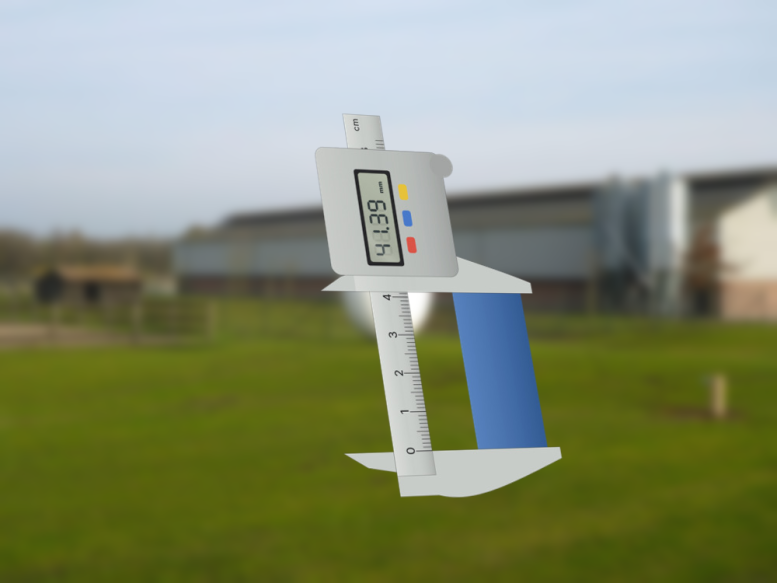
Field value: 41.39 mm
